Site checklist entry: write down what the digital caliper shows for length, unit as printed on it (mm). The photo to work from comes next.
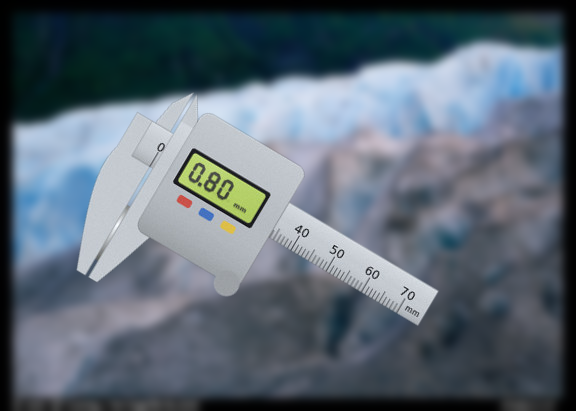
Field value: 0.80 mm
